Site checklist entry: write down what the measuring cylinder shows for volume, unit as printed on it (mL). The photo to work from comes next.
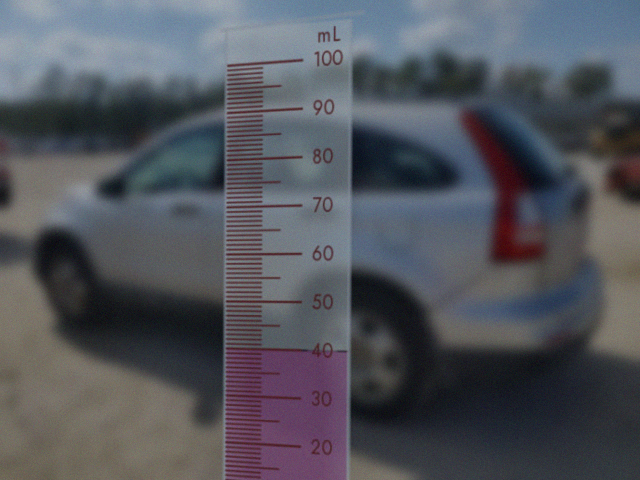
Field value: 40 mL
